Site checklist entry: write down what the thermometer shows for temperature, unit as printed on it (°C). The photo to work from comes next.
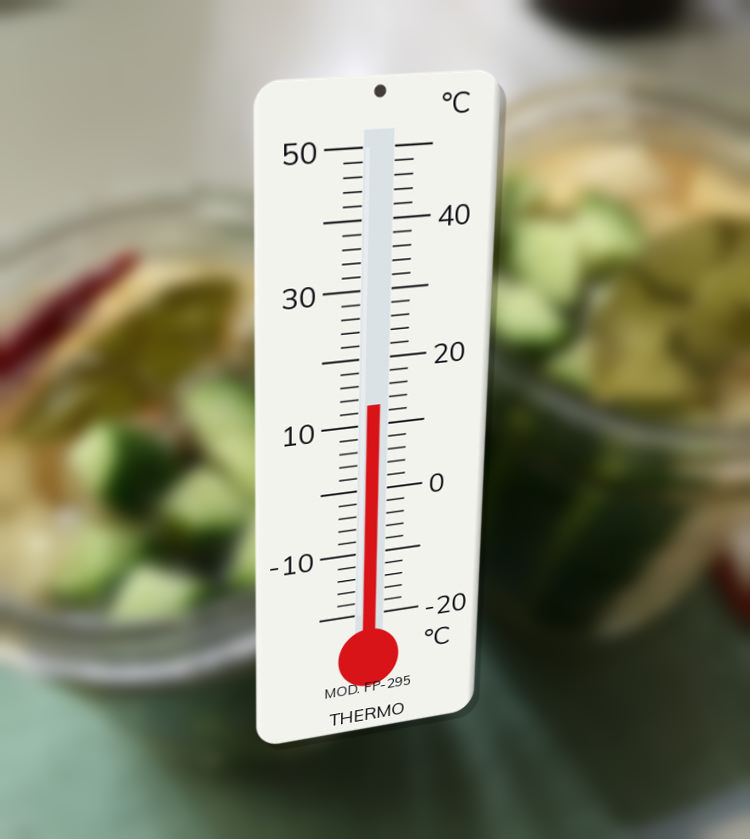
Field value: 13 °C
